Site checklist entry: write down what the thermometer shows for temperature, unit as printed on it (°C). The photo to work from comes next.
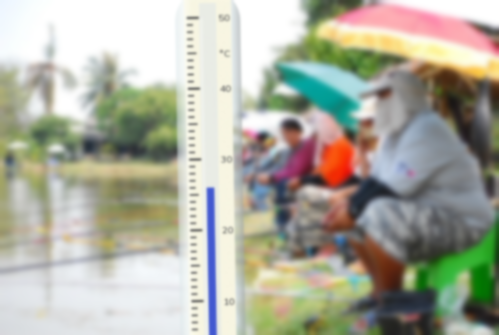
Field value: 26 °C
